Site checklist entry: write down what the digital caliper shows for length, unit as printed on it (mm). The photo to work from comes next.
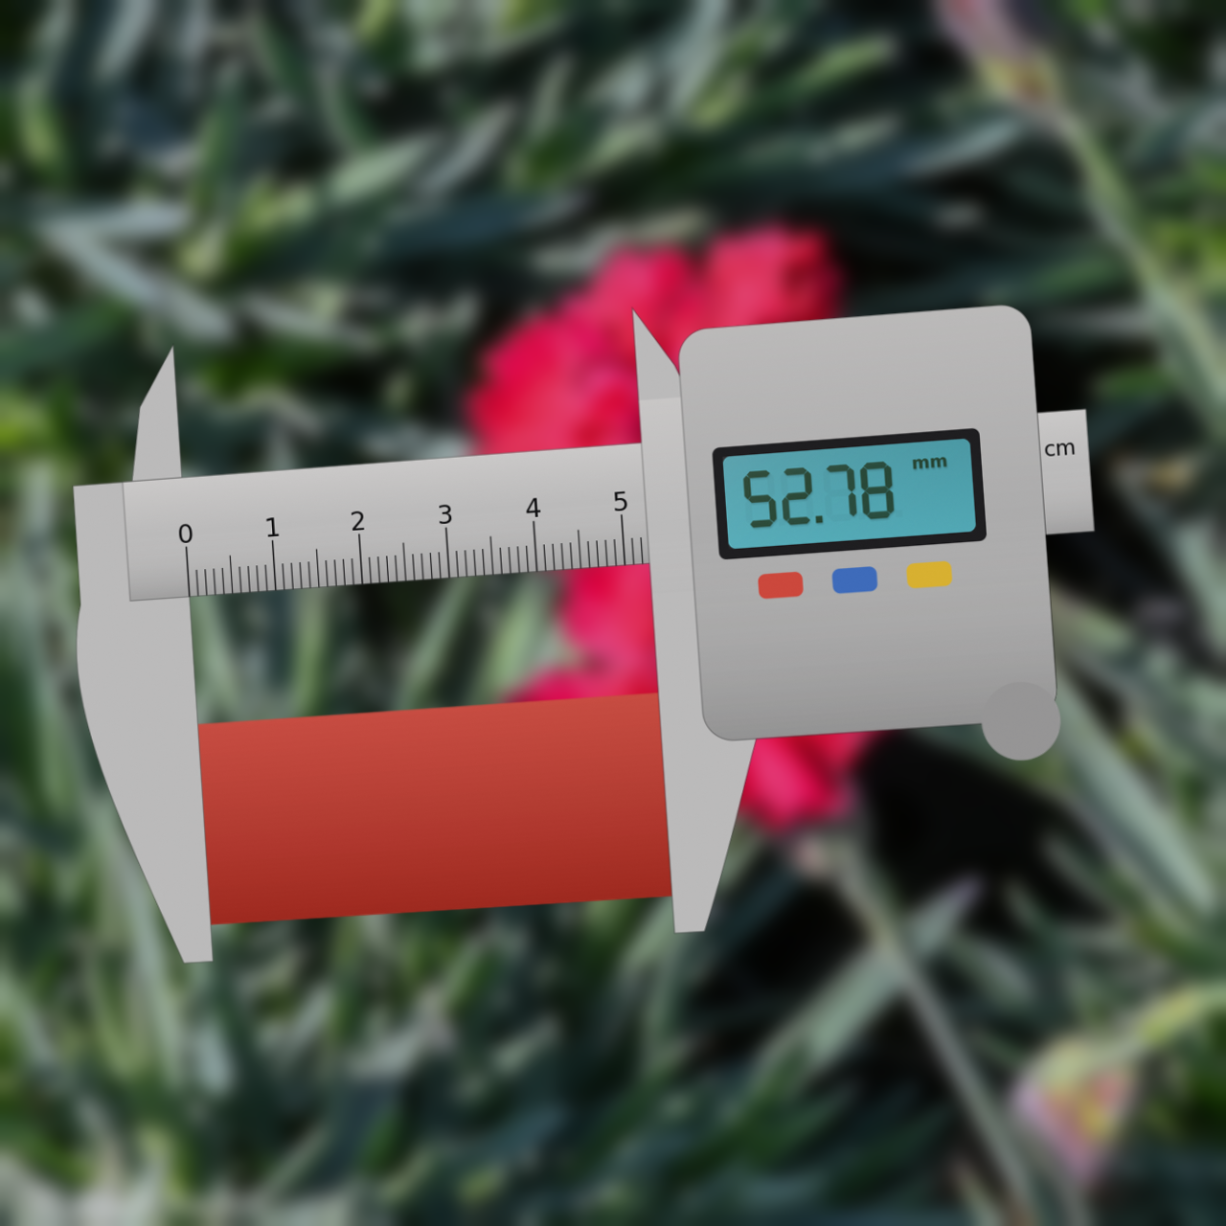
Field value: 52.78 mm
